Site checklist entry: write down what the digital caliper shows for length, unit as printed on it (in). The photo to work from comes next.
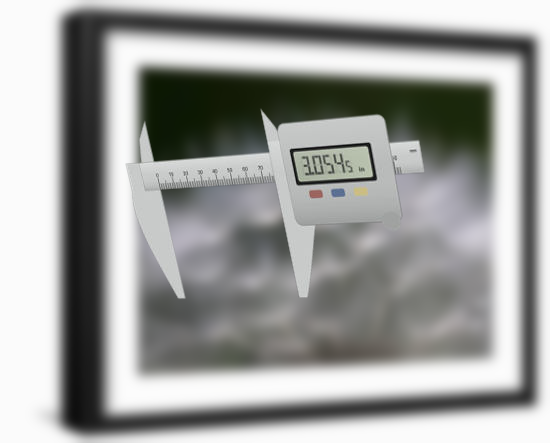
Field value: 3.0545 in
